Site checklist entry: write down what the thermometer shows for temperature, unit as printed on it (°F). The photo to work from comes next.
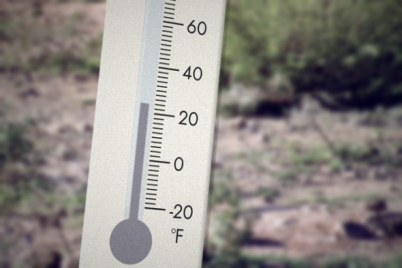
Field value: 24 °F
